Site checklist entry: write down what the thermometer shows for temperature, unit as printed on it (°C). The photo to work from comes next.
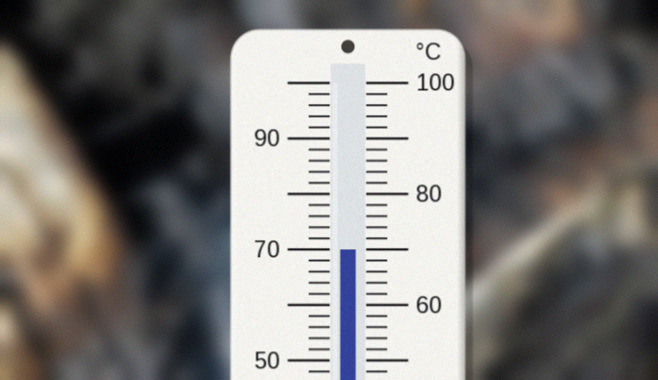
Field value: 70 °C
